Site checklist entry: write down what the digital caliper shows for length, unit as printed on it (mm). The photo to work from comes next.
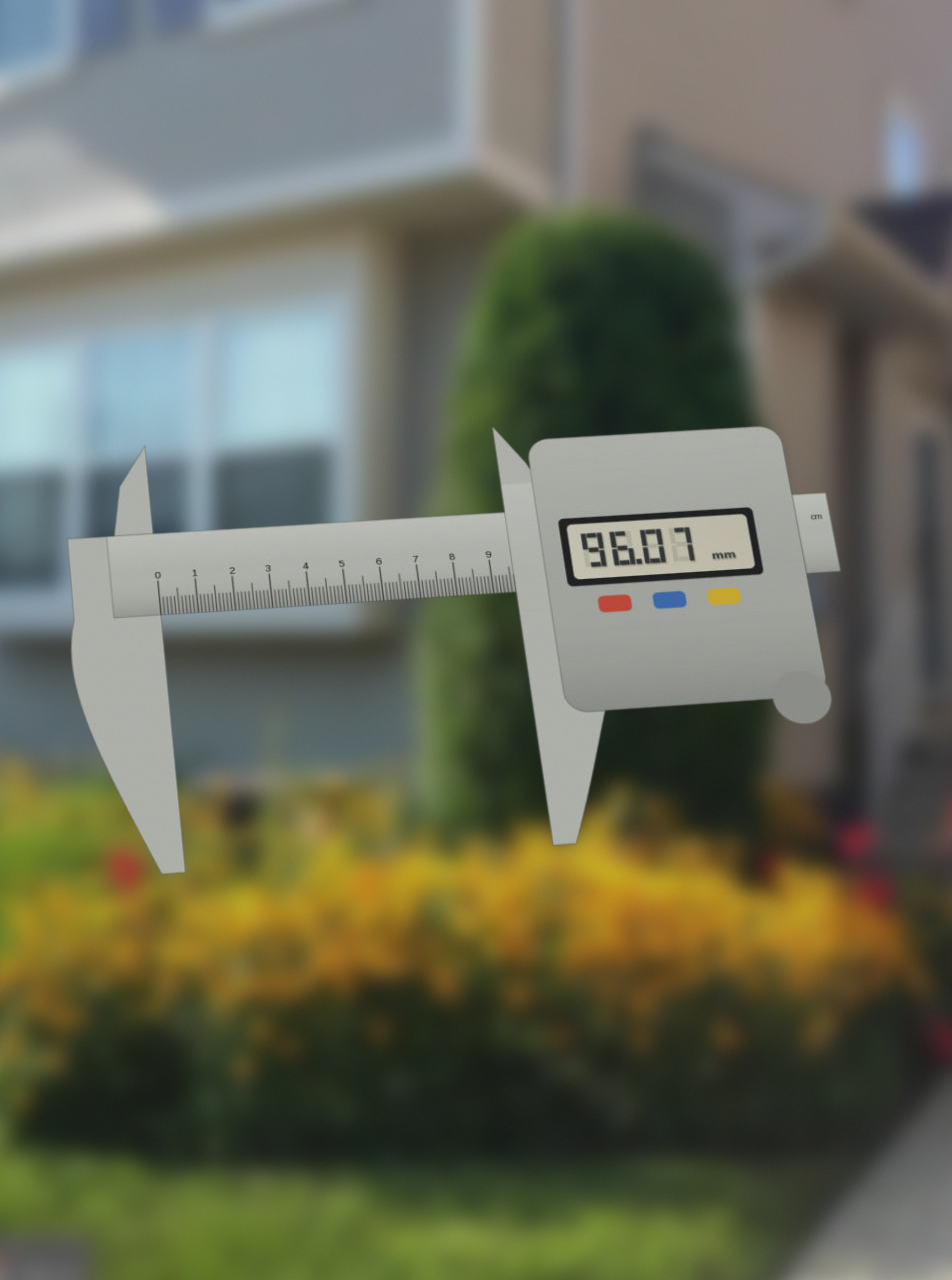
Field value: 96.07 mm
